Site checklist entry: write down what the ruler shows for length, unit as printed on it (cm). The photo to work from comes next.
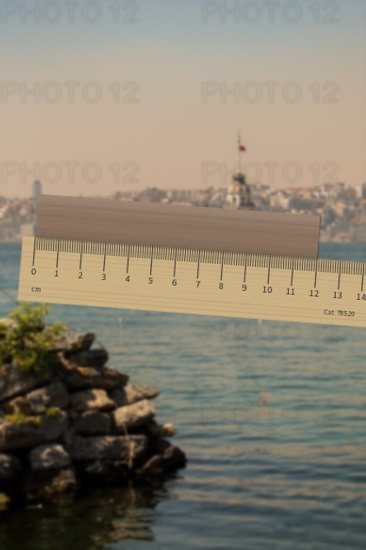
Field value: 12 cm
